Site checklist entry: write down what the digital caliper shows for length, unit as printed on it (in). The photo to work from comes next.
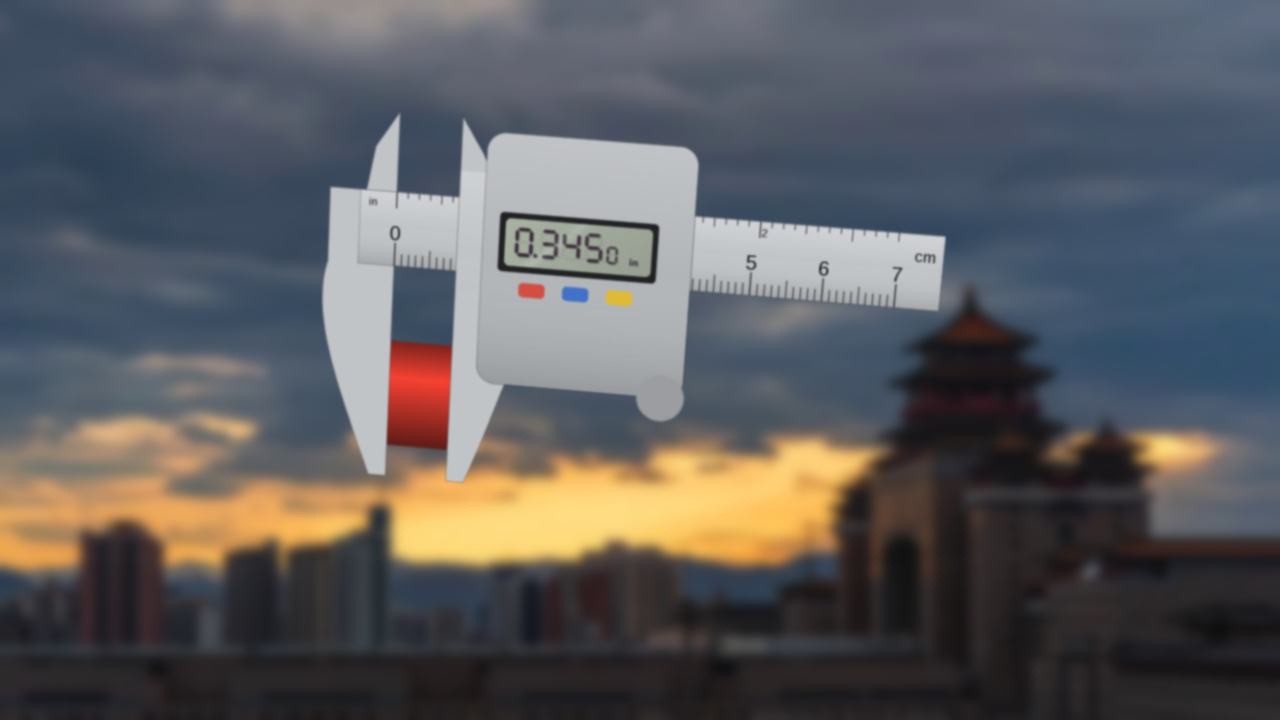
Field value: 0.3450 in
